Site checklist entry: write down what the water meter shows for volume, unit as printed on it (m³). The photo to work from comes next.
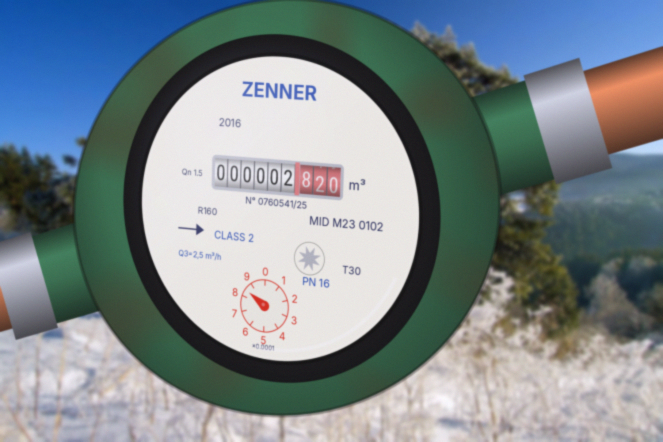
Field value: 2.8198 m³
